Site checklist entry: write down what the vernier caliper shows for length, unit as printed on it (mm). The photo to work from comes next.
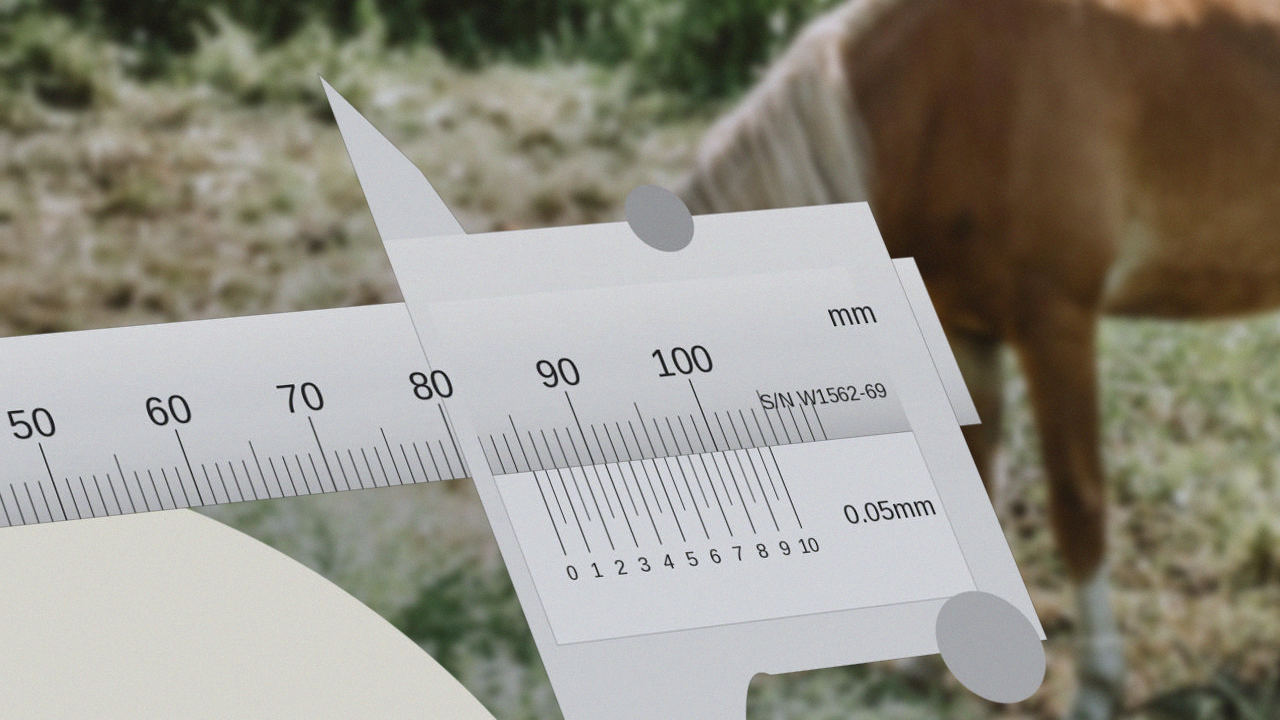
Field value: 85.2 mm
